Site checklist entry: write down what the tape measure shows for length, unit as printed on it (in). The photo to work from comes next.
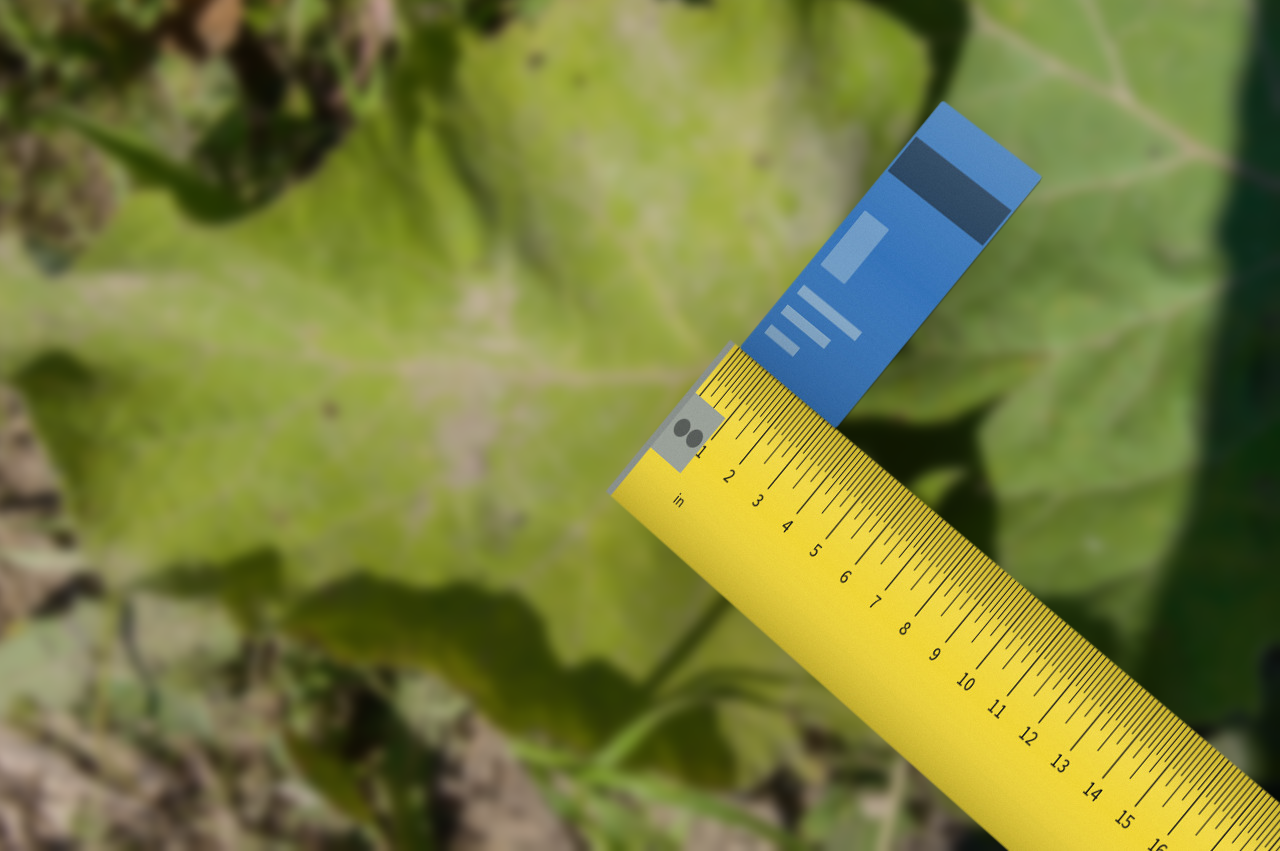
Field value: 3.375 in
